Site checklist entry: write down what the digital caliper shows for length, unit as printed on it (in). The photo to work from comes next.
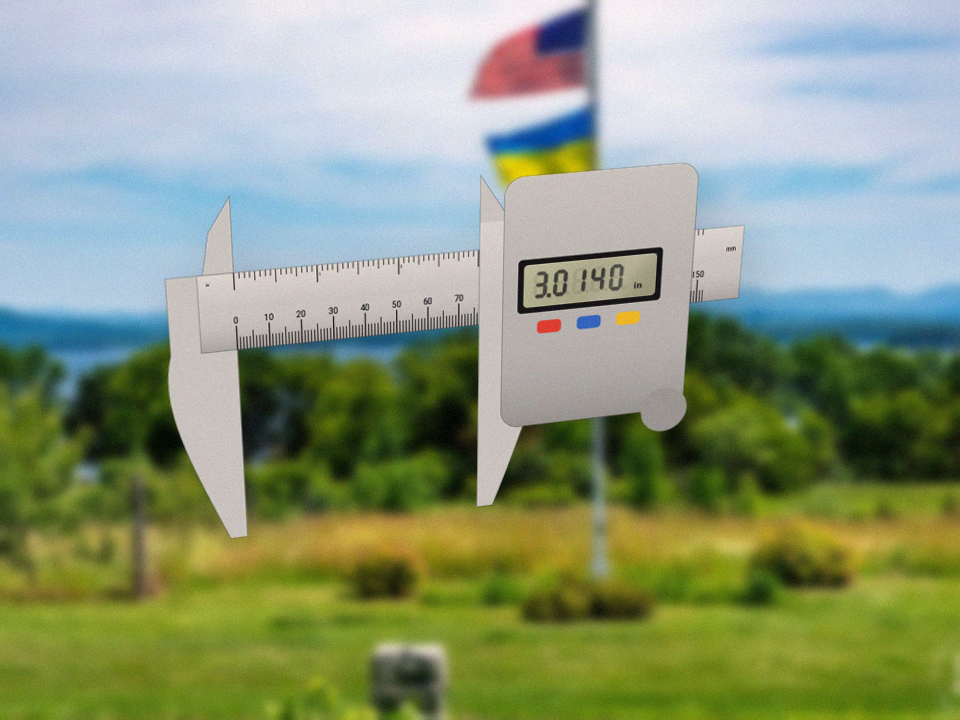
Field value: 3.0140 in
